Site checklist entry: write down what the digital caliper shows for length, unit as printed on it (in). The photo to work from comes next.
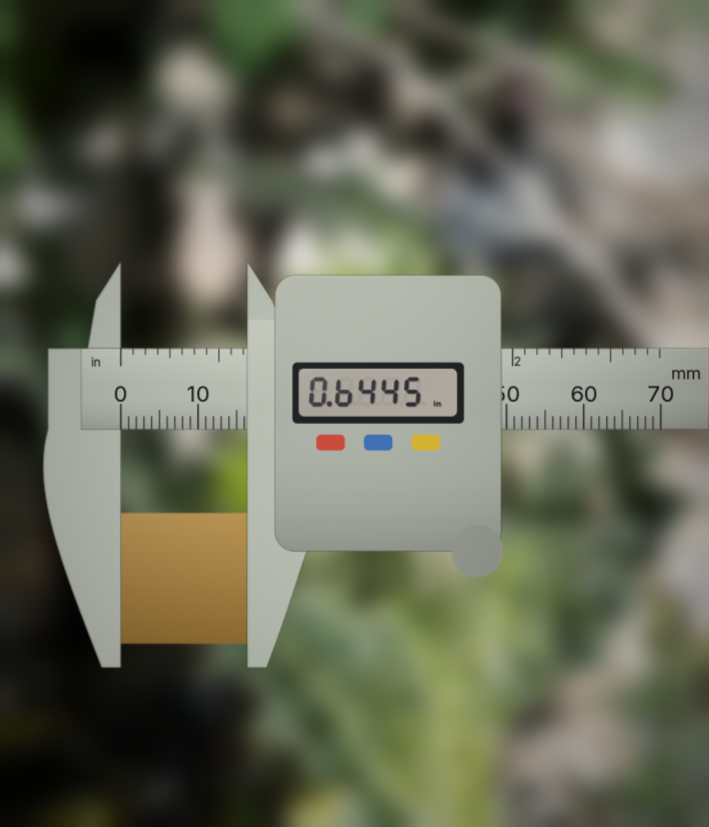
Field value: 0.6445 in
